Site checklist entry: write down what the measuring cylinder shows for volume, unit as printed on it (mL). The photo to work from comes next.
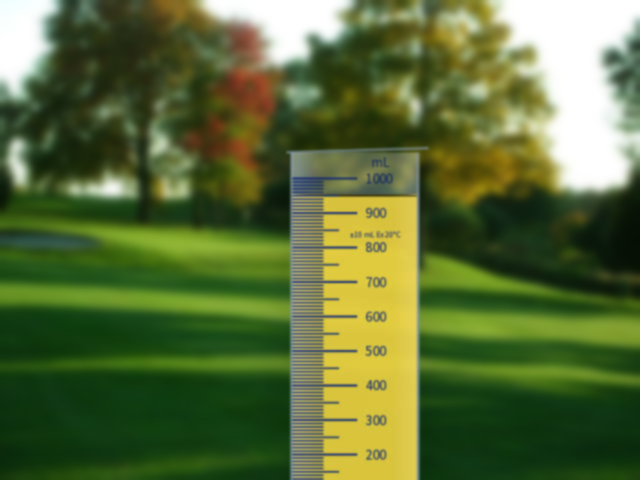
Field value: 950 mL
